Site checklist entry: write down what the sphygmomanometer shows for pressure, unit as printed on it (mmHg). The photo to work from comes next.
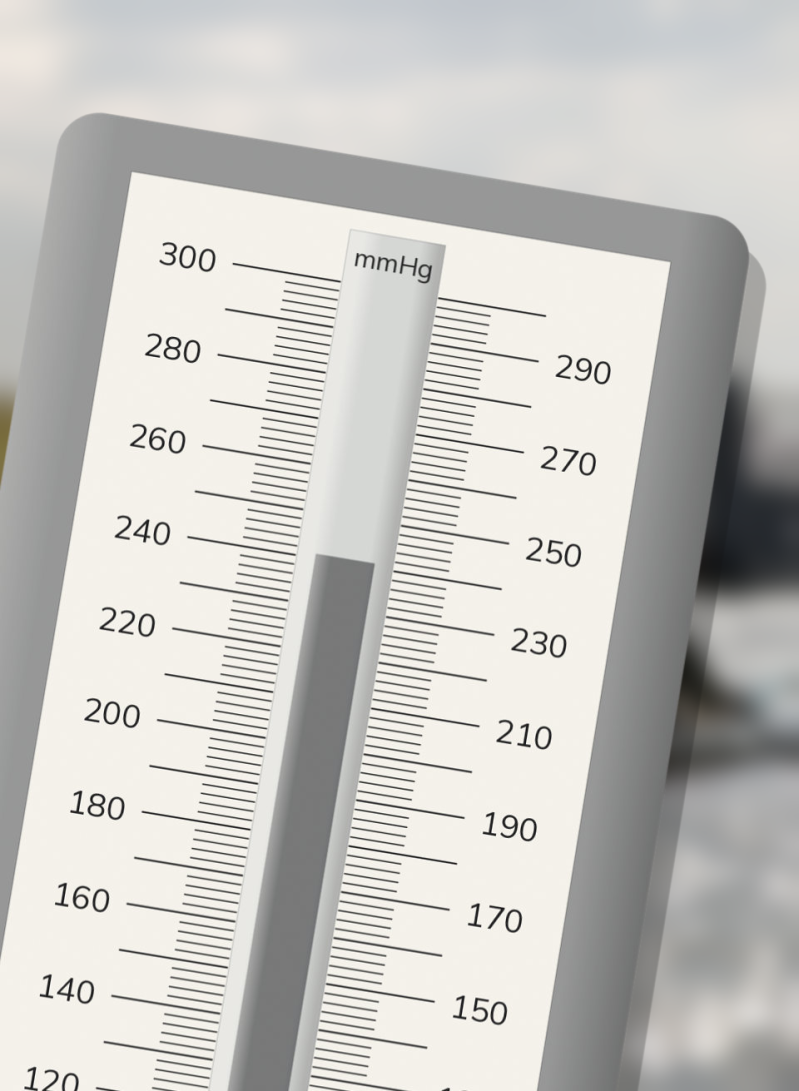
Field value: 241 mmHg
